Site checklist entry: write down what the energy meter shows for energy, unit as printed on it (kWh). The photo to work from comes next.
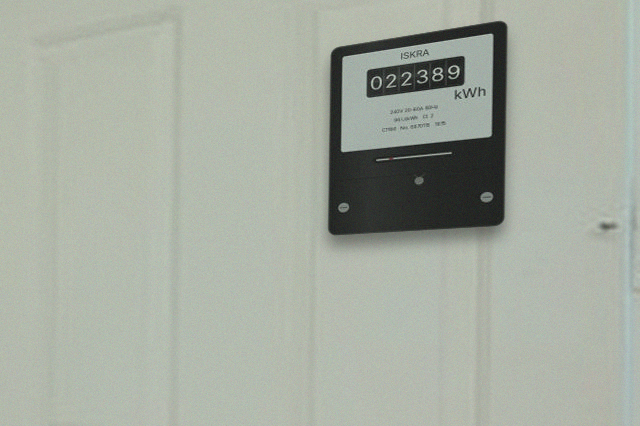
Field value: 22389 kWh
